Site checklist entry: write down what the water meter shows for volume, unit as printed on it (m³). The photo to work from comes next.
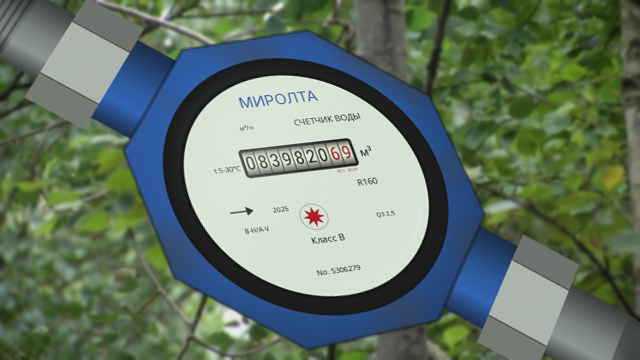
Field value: 839820.69 m³
